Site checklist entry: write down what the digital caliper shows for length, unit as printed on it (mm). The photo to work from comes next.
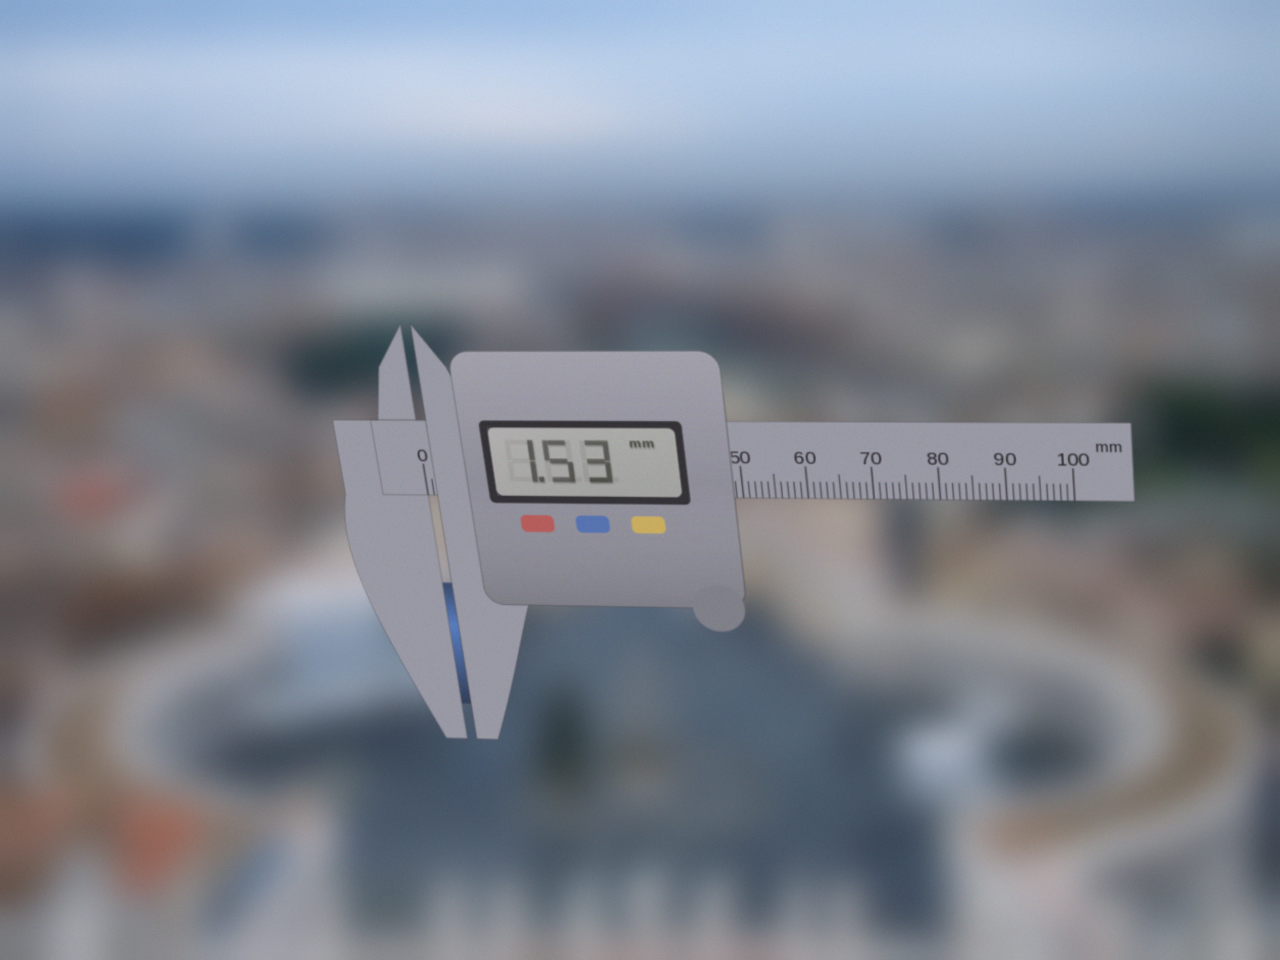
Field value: 1.53 mm
